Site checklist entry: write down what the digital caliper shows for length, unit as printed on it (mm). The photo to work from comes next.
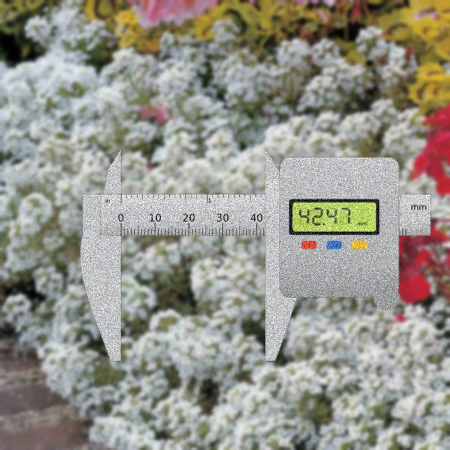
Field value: 42.47 mm
